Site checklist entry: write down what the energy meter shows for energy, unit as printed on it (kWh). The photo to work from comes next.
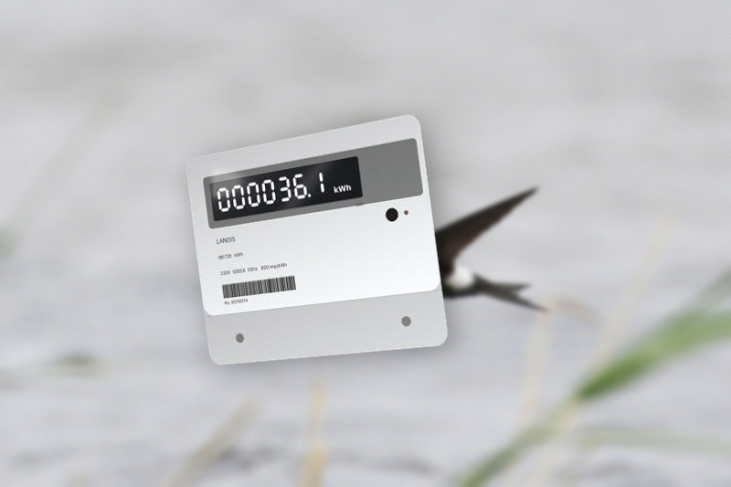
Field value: 36.1 kWh
